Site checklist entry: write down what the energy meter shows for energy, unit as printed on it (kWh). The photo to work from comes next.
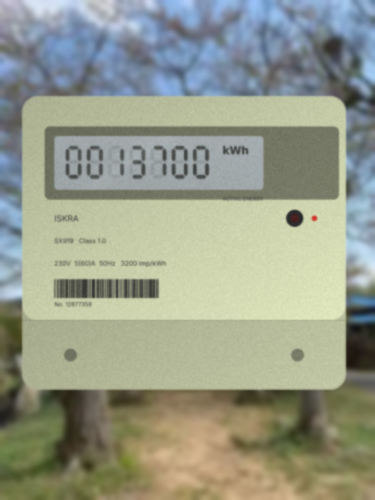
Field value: 13700 kWh
